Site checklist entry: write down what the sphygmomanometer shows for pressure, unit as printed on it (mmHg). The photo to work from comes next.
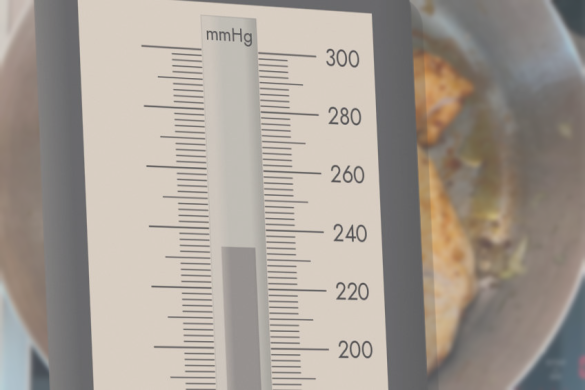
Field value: 234 mmHg
